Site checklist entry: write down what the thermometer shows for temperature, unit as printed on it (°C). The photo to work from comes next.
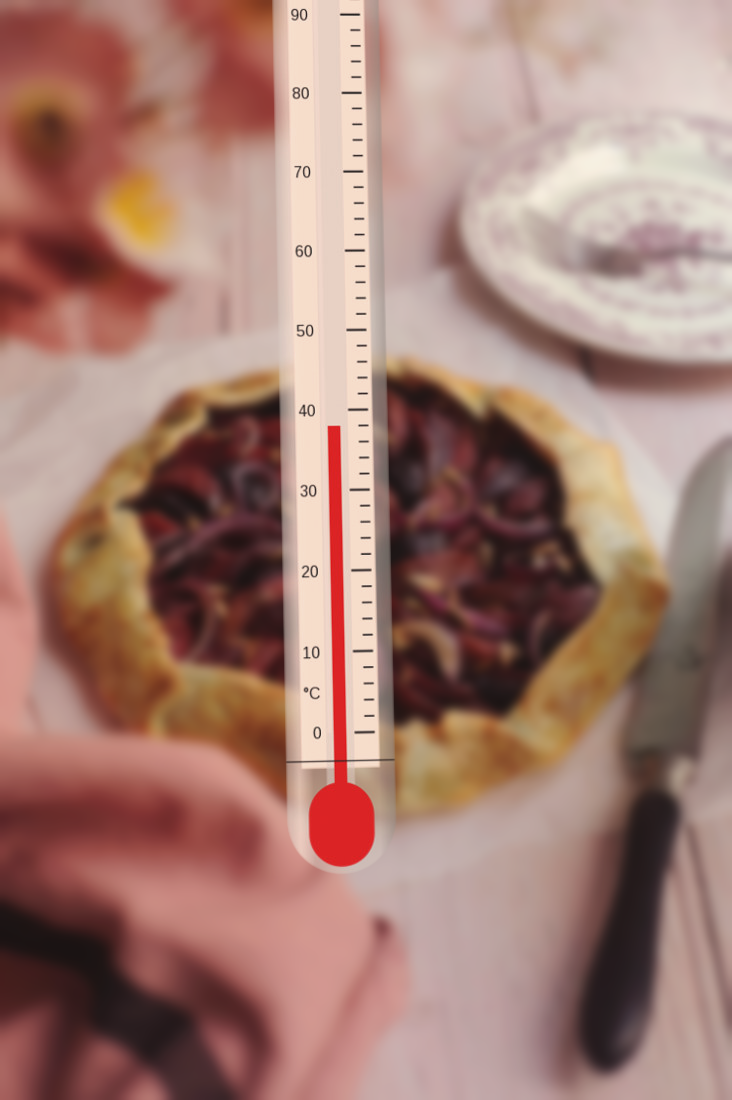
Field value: 38 °C
